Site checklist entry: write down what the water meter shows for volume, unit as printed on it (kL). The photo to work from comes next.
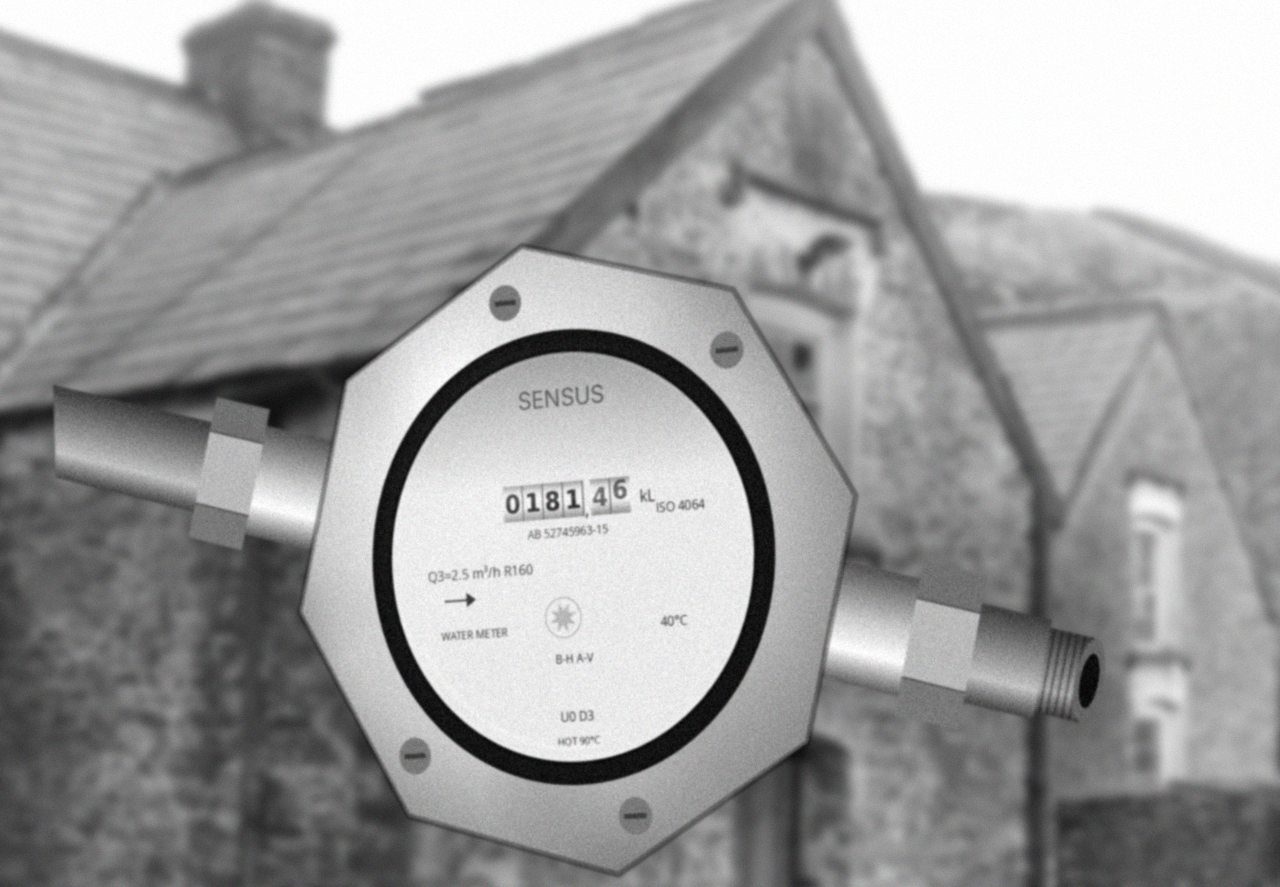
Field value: 181.46 kL
